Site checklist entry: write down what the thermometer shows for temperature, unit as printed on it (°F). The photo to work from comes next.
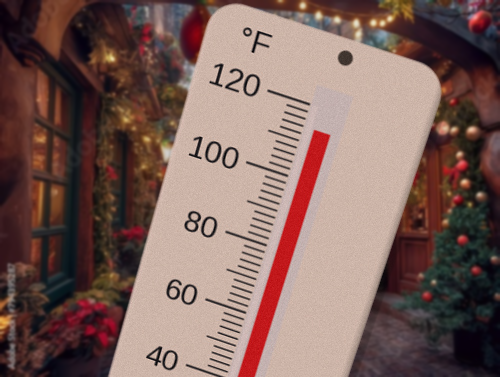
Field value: 114 °F
